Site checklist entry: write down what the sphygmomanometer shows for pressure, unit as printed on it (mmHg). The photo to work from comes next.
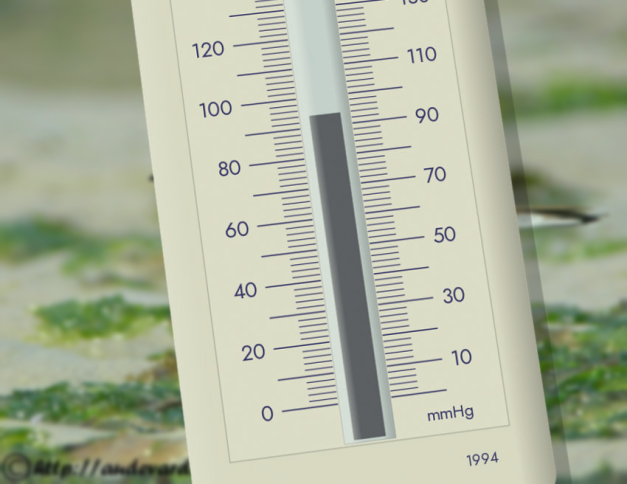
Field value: 94 mmHg
